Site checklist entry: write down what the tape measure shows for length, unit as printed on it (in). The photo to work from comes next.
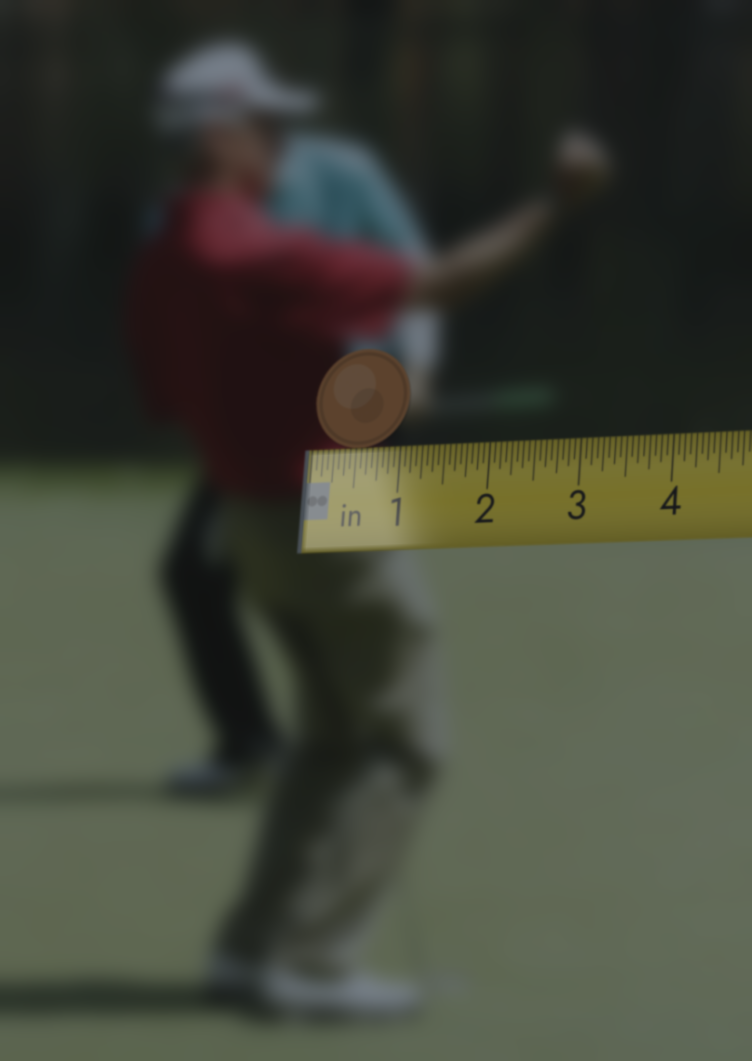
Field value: 1.0625 in
